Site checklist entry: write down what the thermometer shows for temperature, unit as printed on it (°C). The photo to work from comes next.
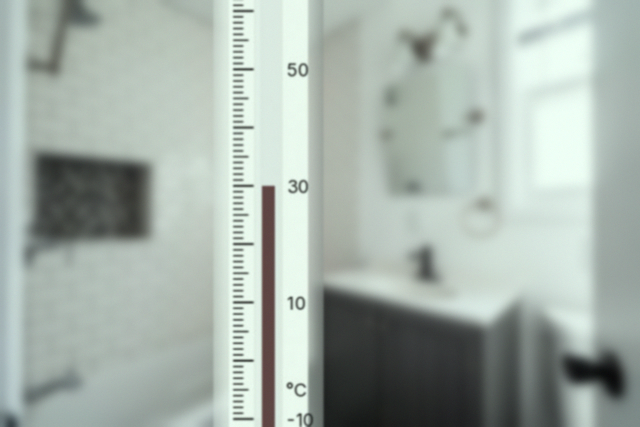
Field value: 30 °C
